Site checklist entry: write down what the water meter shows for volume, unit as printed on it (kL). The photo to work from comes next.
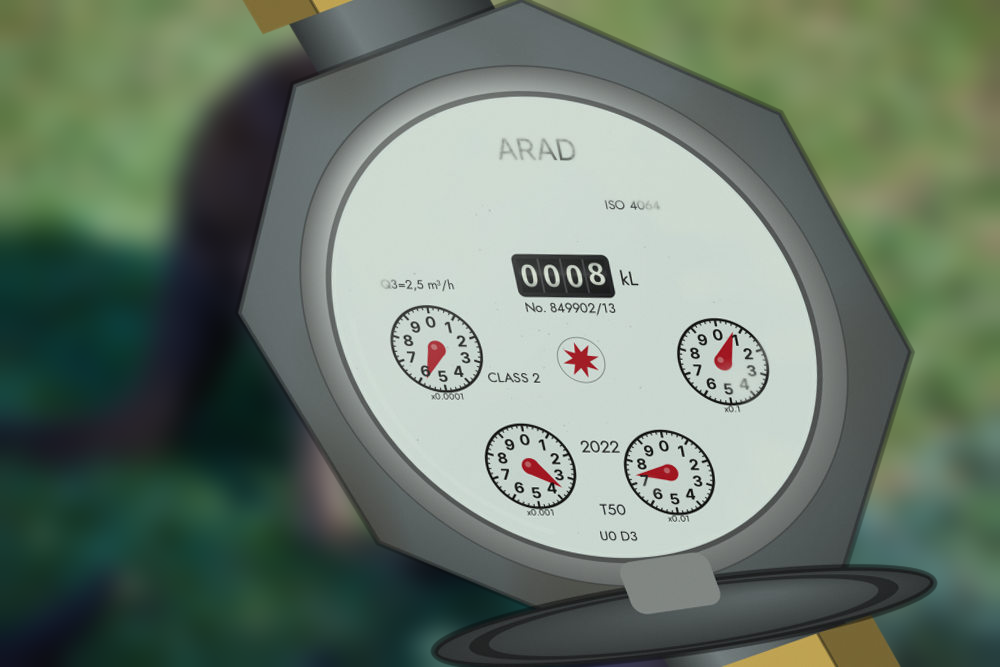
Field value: 8.0735 kL
